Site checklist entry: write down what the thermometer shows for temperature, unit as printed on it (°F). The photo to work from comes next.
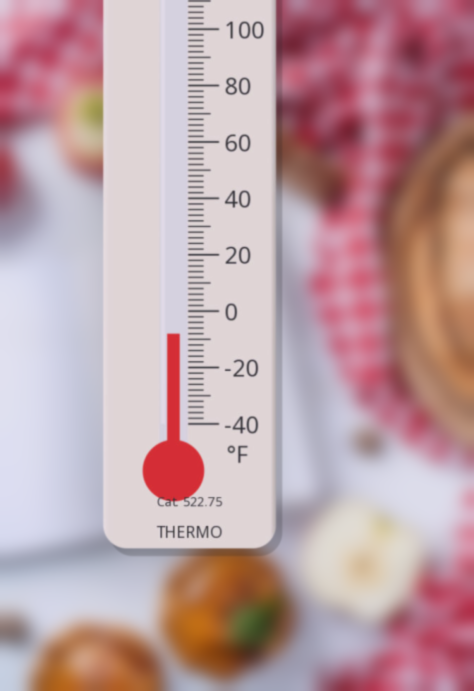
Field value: -8 °F
